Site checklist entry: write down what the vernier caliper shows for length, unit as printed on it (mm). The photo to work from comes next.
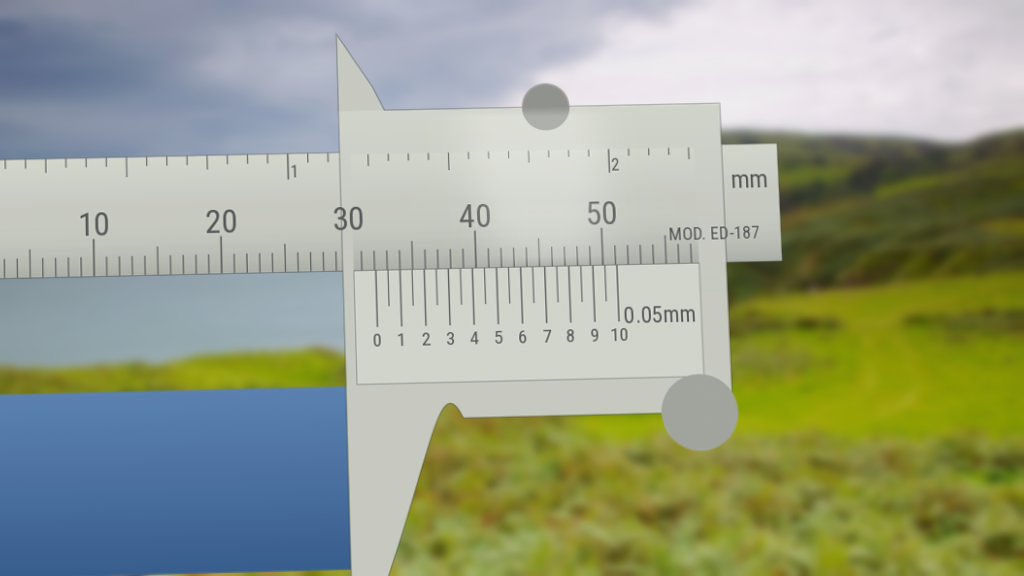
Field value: 32.1 mm
